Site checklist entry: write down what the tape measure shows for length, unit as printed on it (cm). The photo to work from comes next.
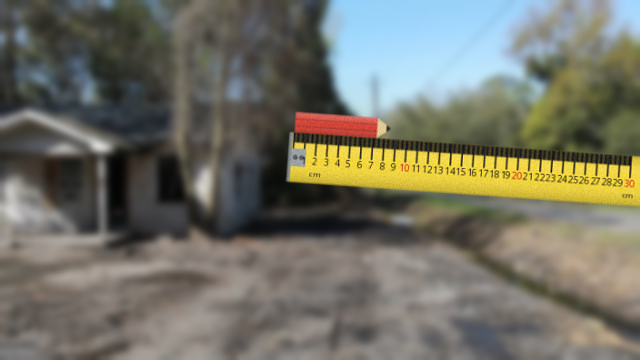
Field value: 8.5 cm
